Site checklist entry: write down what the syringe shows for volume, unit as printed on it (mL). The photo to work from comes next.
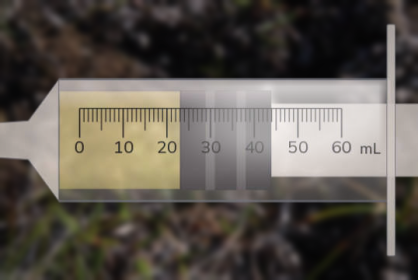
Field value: 23 mL
